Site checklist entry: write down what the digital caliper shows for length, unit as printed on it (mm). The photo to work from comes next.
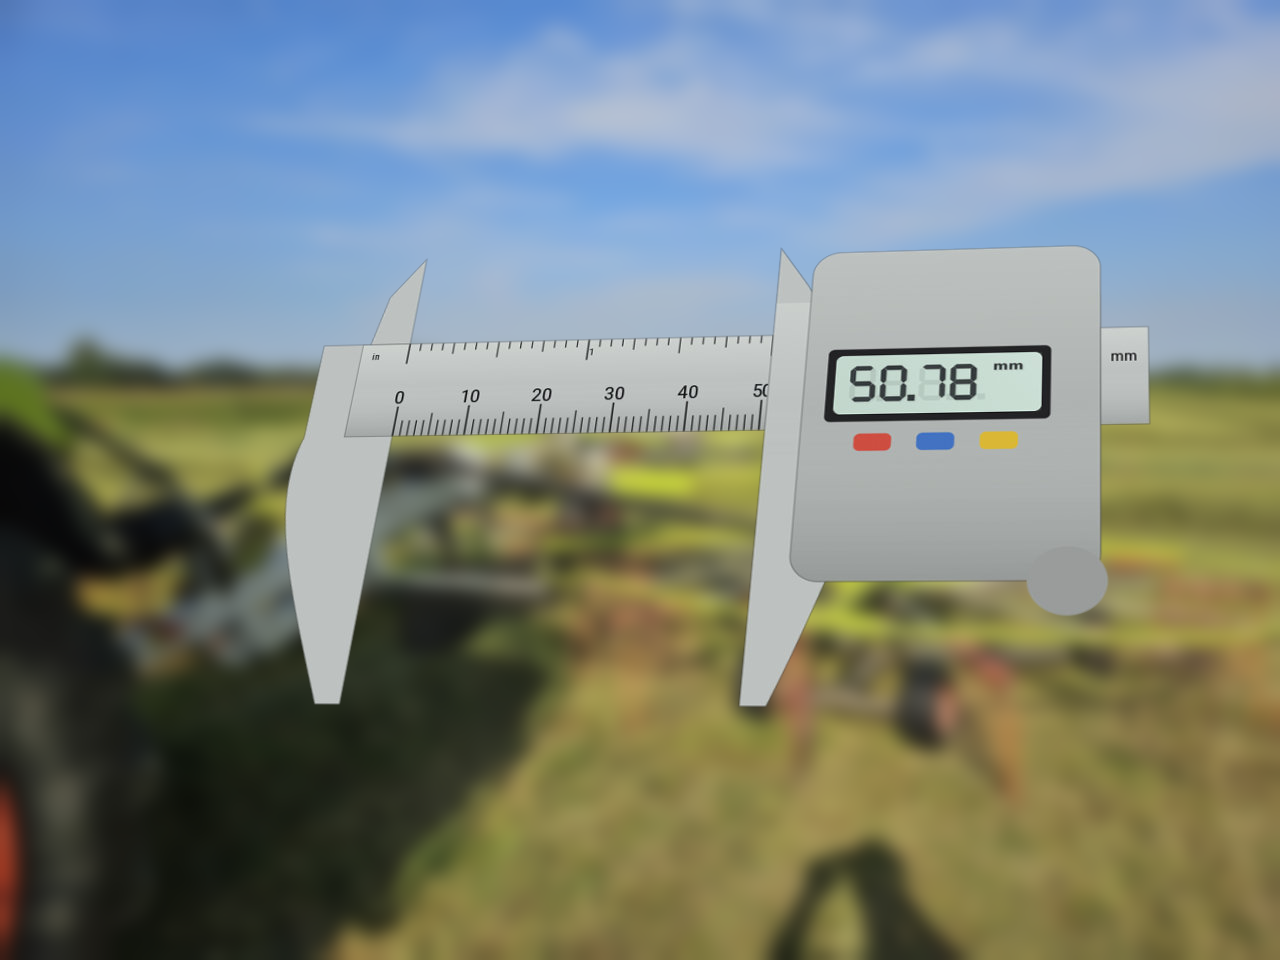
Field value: 50.78 mm
